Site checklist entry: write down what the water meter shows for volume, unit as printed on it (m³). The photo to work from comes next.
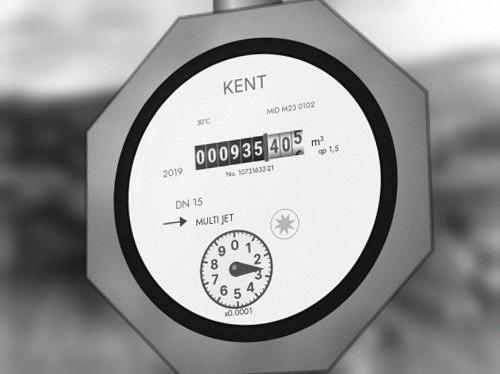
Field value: 935.4052 m³
